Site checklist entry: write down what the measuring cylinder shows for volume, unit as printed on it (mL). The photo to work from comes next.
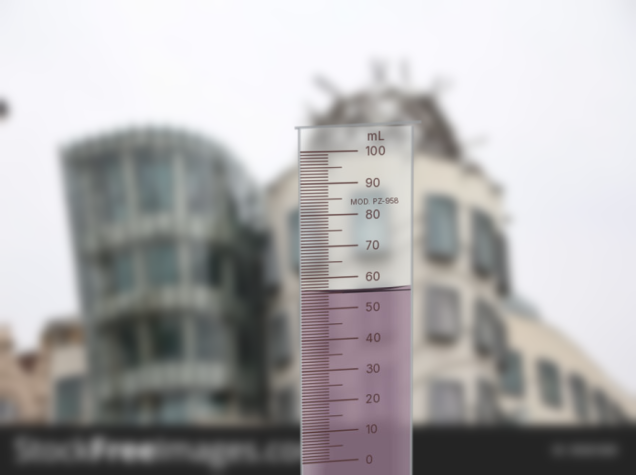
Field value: 55 mL
